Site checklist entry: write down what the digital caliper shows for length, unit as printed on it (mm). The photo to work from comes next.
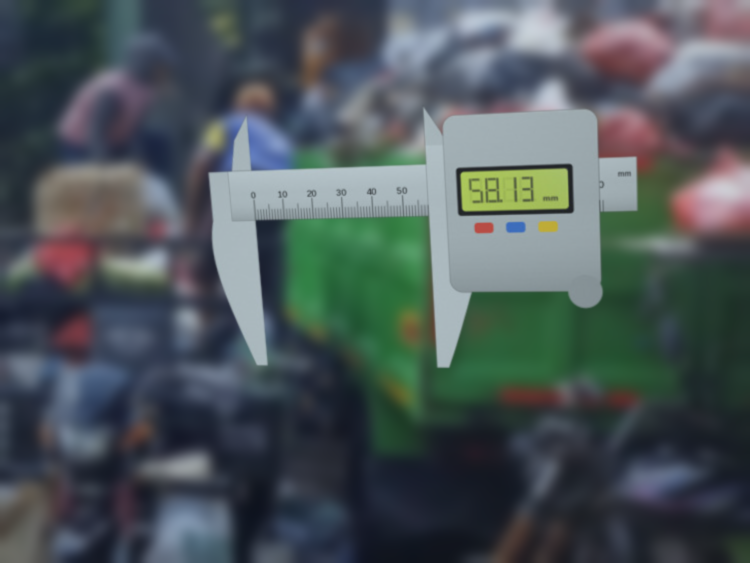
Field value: 58.13 mm
